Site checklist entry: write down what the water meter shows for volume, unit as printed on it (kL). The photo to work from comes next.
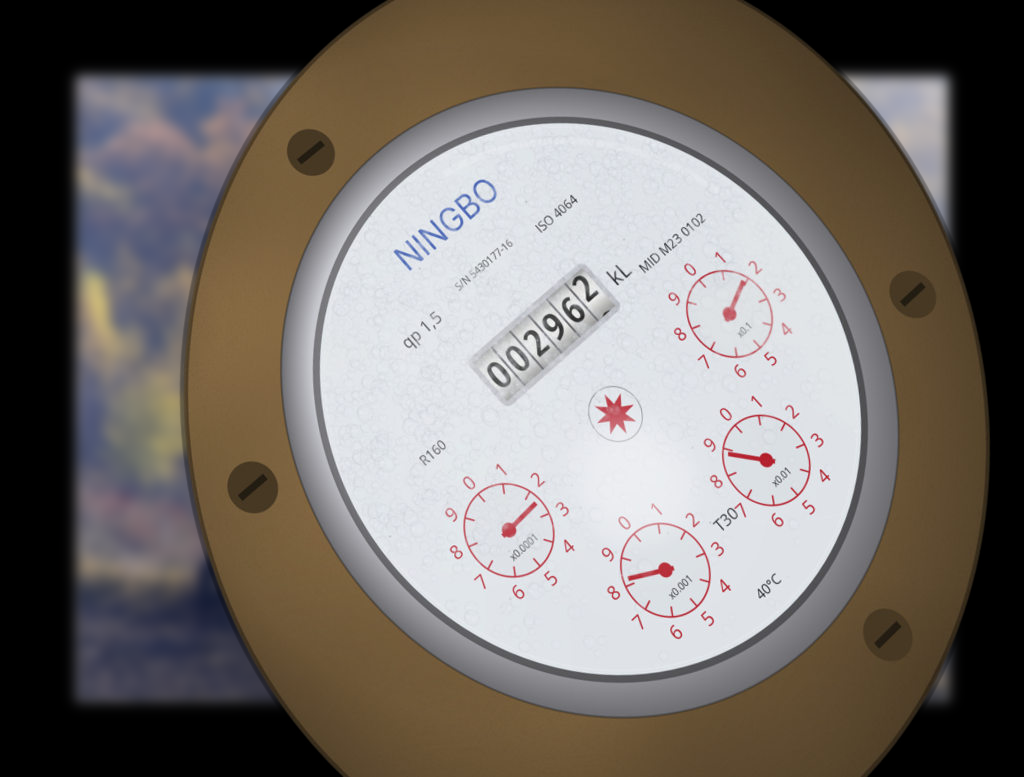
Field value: 2962.1882 kL
